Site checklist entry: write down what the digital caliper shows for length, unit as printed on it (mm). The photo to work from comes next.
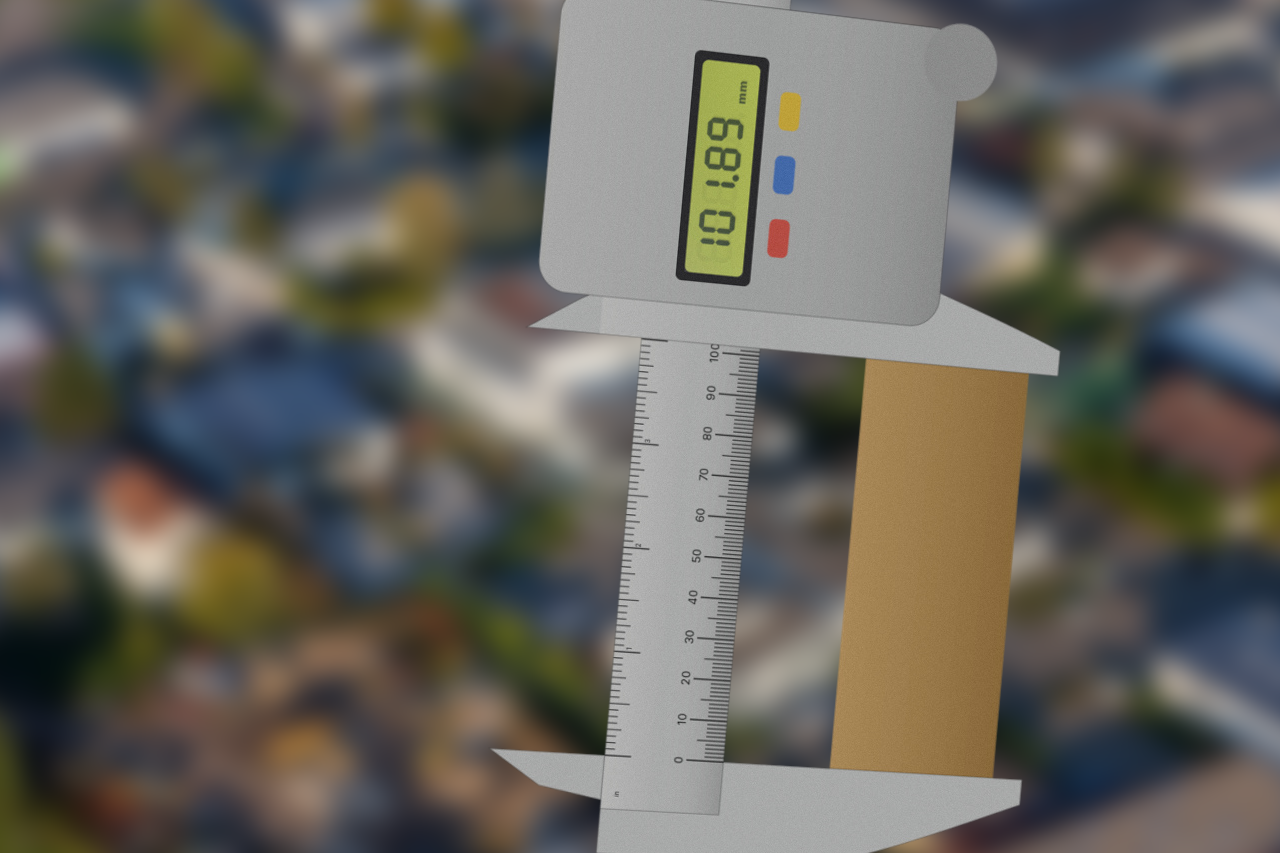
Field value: 101.89 mm
